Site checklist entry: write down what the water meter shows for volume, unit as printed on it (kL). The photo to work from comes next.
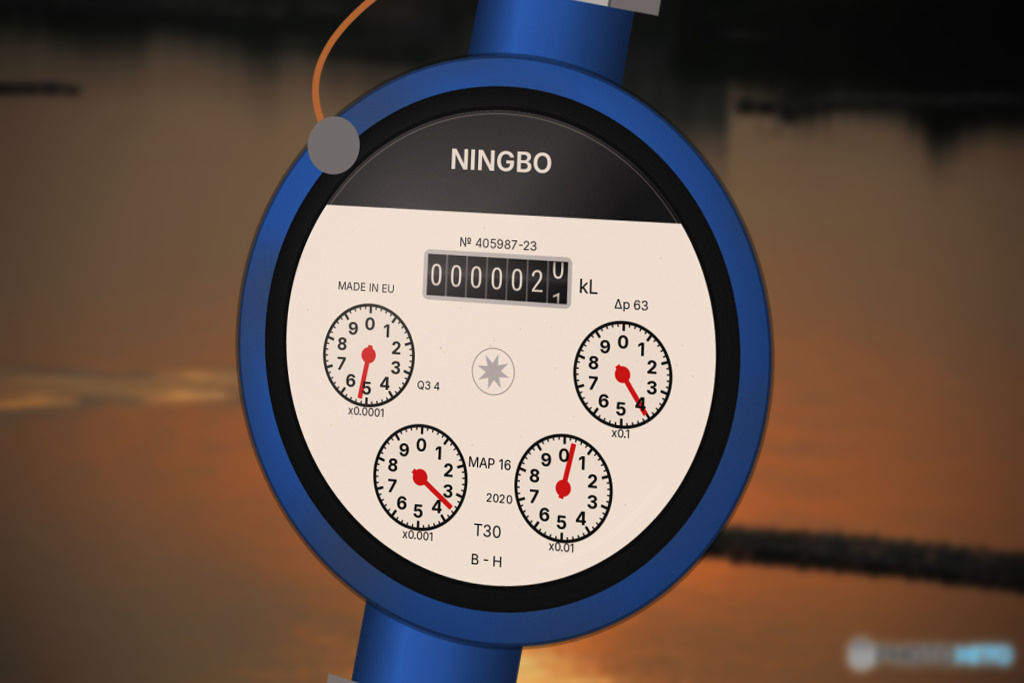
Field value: 20.4035 kL
